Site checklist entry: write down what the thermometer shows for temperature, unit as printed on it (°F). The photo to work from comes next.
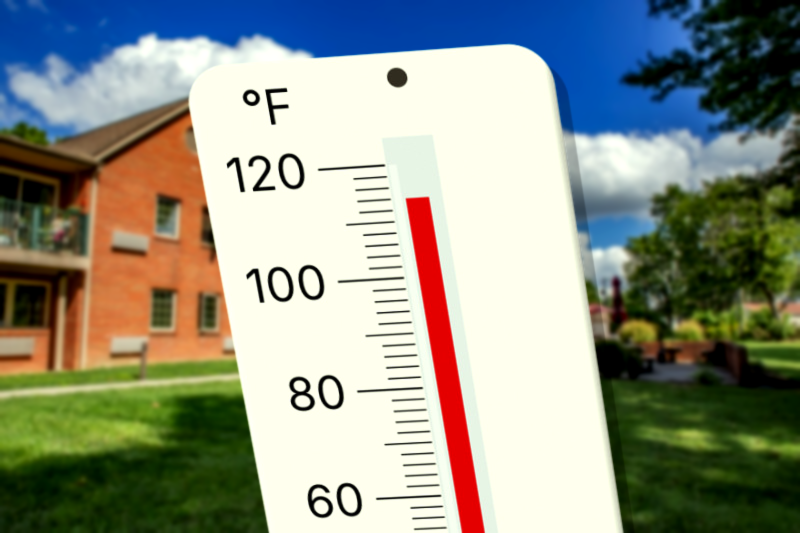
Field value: 114 °F
